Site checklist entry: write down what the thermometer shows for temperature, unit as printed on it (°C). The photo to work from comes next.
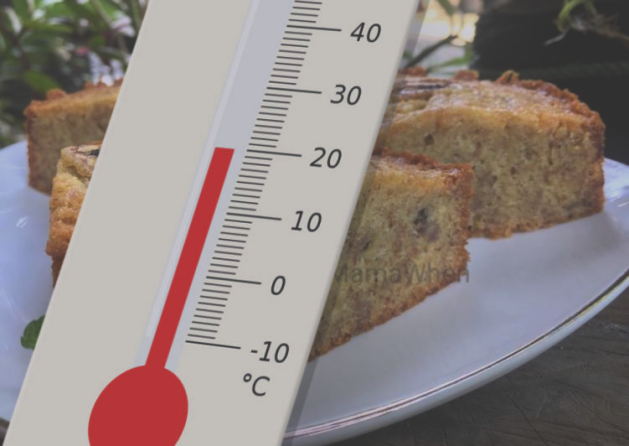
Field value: 20 °C
